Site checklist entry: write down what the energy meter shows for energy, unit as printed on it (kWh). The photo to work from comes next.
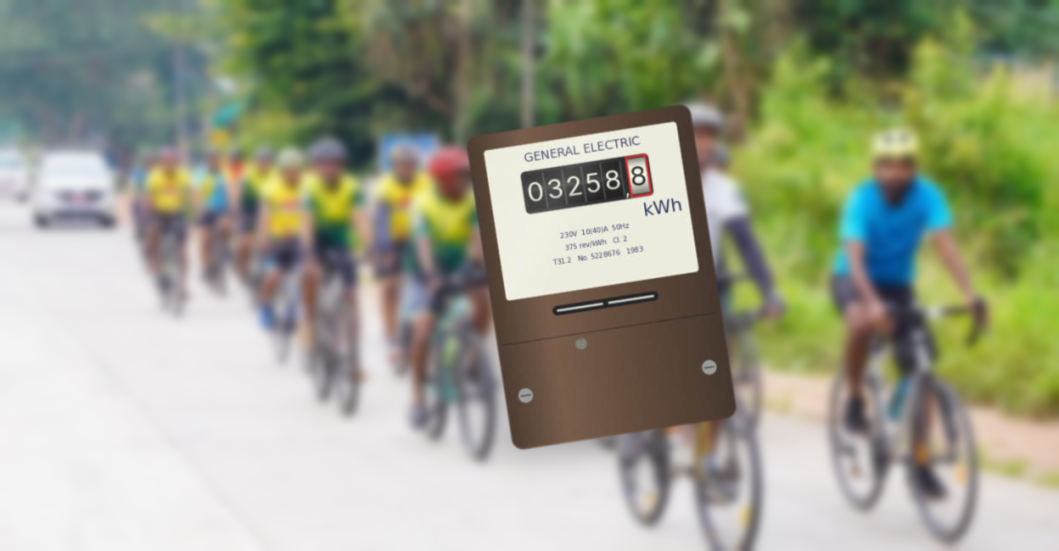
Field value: 3258.8 kWh
